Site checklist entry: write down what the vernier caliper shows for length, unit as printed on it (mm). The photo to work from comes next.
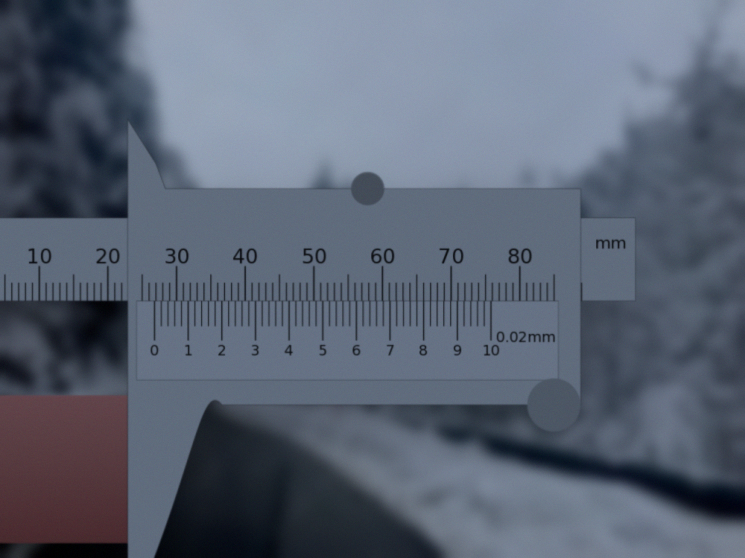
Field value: 26.8 mm
